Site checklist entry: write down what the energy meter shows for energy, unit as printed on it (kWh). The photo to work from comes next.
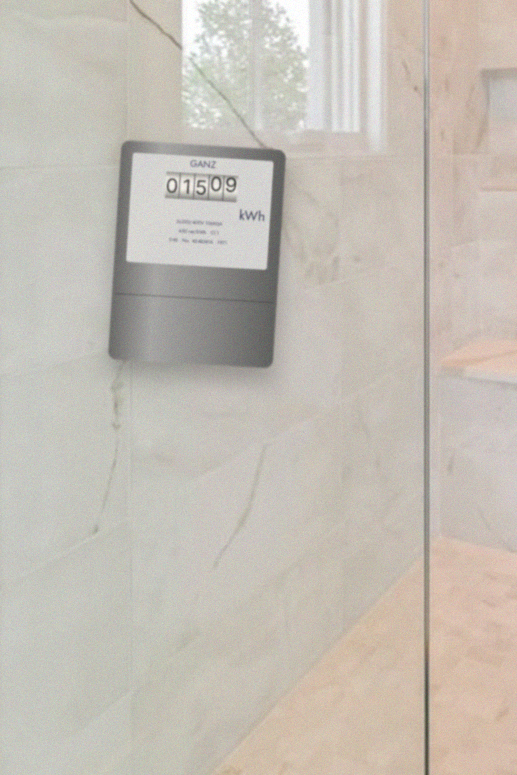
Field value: 1509 kWh
